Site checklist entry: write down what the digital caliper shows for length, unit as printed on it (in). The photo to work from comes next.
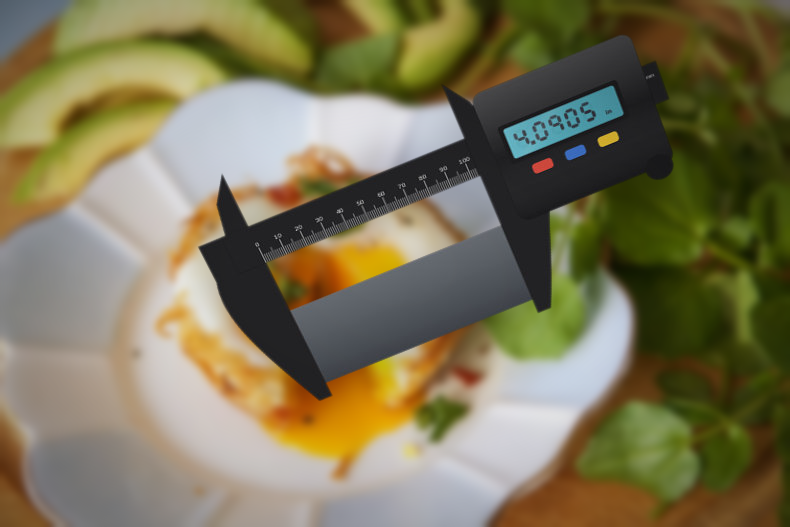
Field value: 4.0905 in
